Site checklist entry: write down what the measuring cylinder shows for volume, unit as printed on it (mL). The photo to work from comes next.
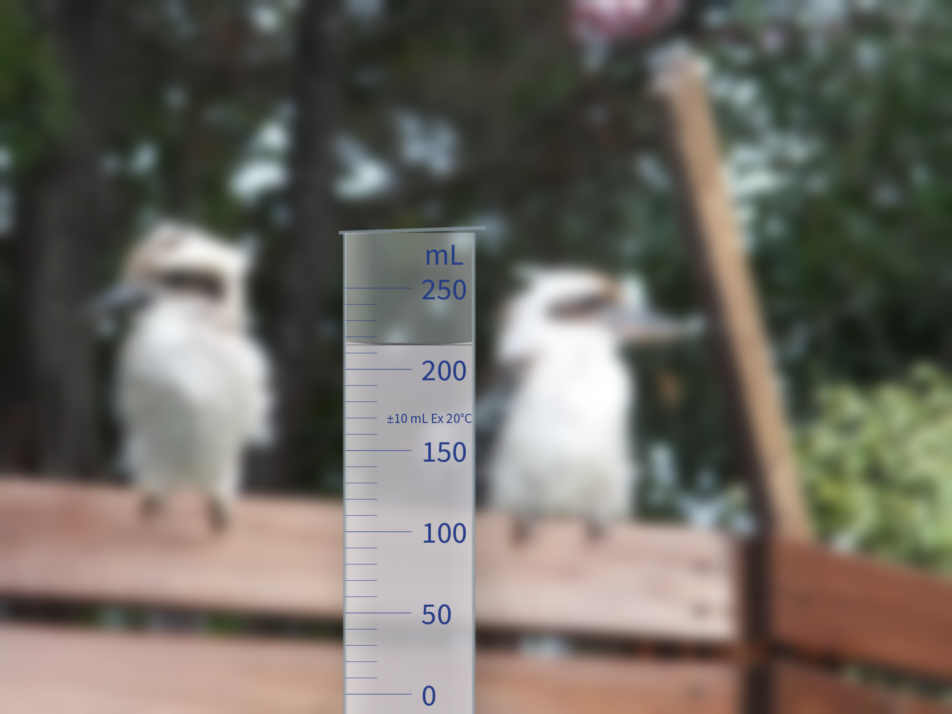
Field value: 215 mL
